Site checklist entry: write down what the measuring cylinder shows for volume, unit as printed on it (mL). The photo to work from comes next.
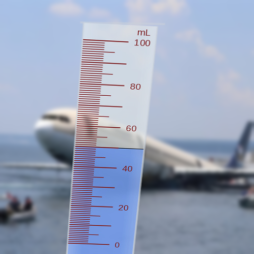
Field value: 50 mL
